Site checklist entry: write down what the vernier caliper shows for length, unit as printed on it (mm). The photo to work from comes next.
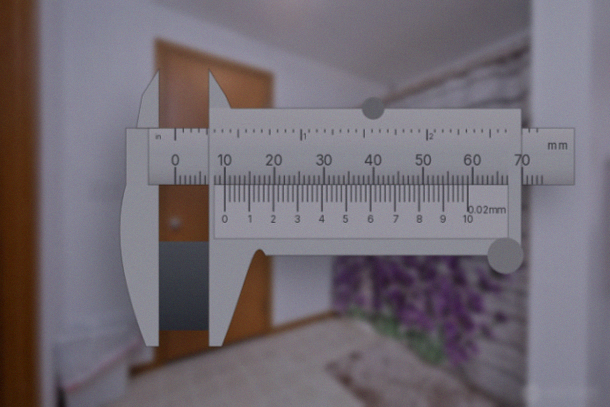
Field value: 10.0 mm
